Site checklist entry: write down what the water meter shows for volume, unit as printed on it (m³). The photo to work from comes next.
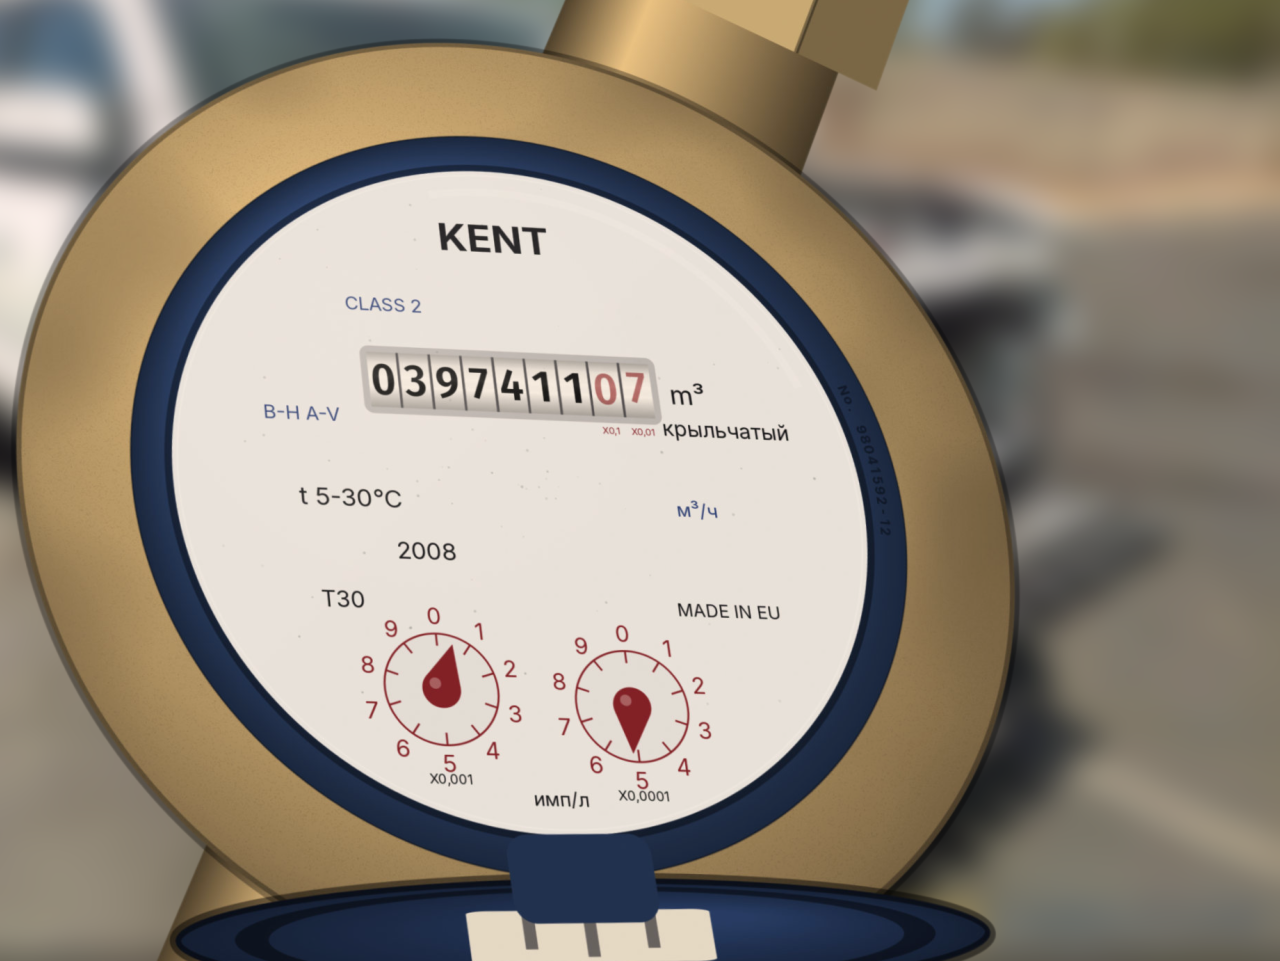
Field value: 397411.0705 m³
